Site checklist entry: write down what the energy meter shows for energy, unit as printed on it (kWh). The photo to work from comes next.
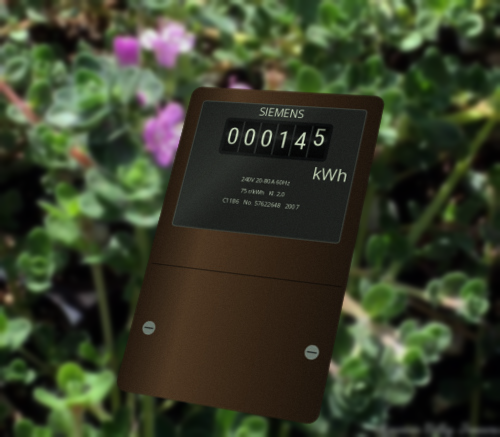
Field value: 145 kWh
